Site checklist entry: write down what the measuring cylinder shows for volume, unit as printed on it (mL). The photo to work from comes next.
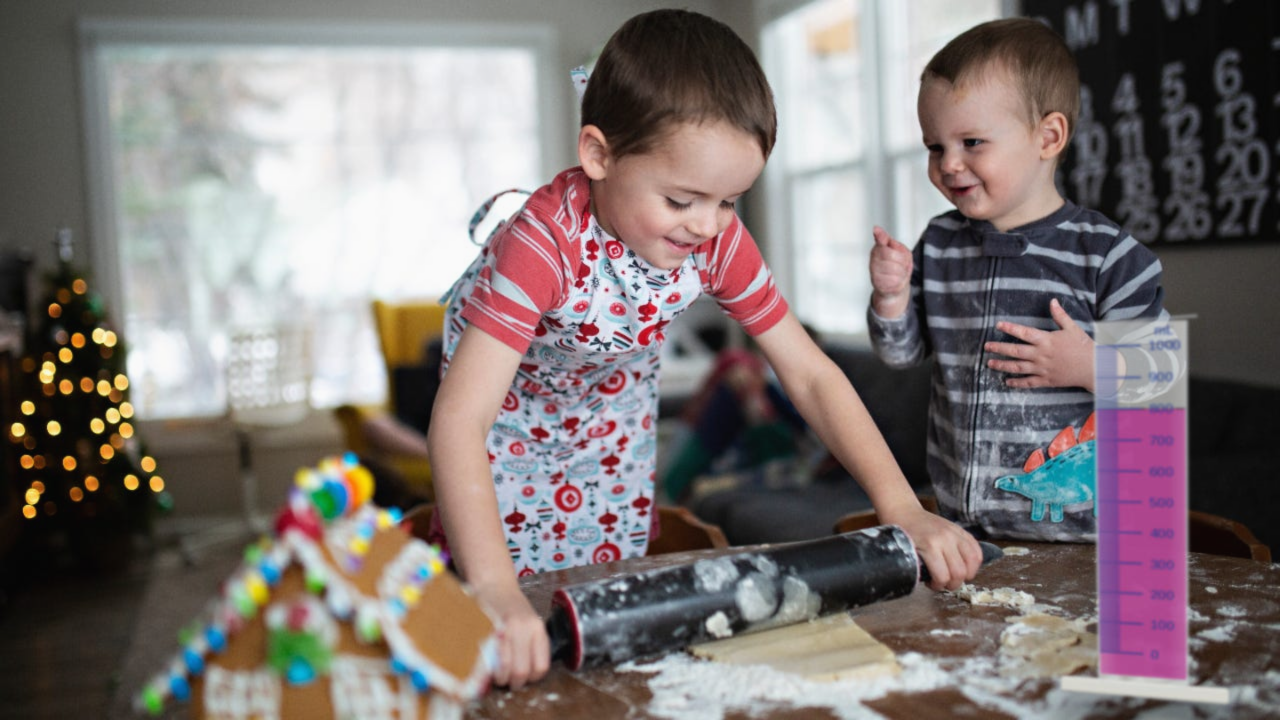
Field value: 800 mL
